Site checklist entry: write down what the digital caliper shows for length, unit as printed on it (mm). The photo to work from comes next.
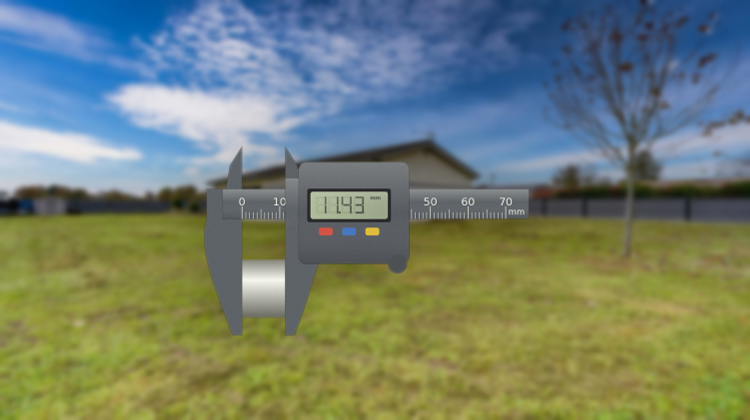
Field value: 11.43 mm
